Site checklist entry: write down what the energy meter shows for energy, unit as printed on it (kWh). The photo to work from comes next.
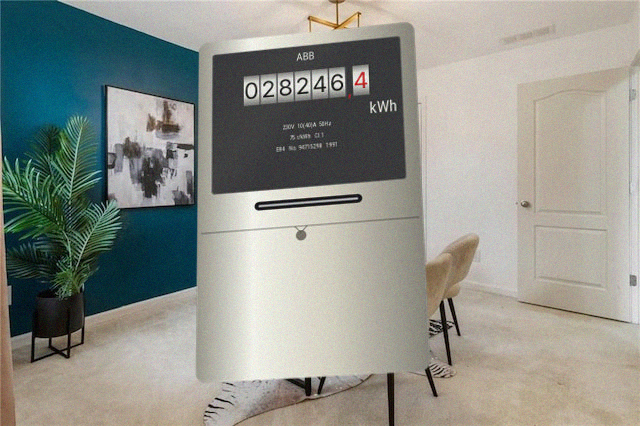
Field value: 28246.4 kWh
